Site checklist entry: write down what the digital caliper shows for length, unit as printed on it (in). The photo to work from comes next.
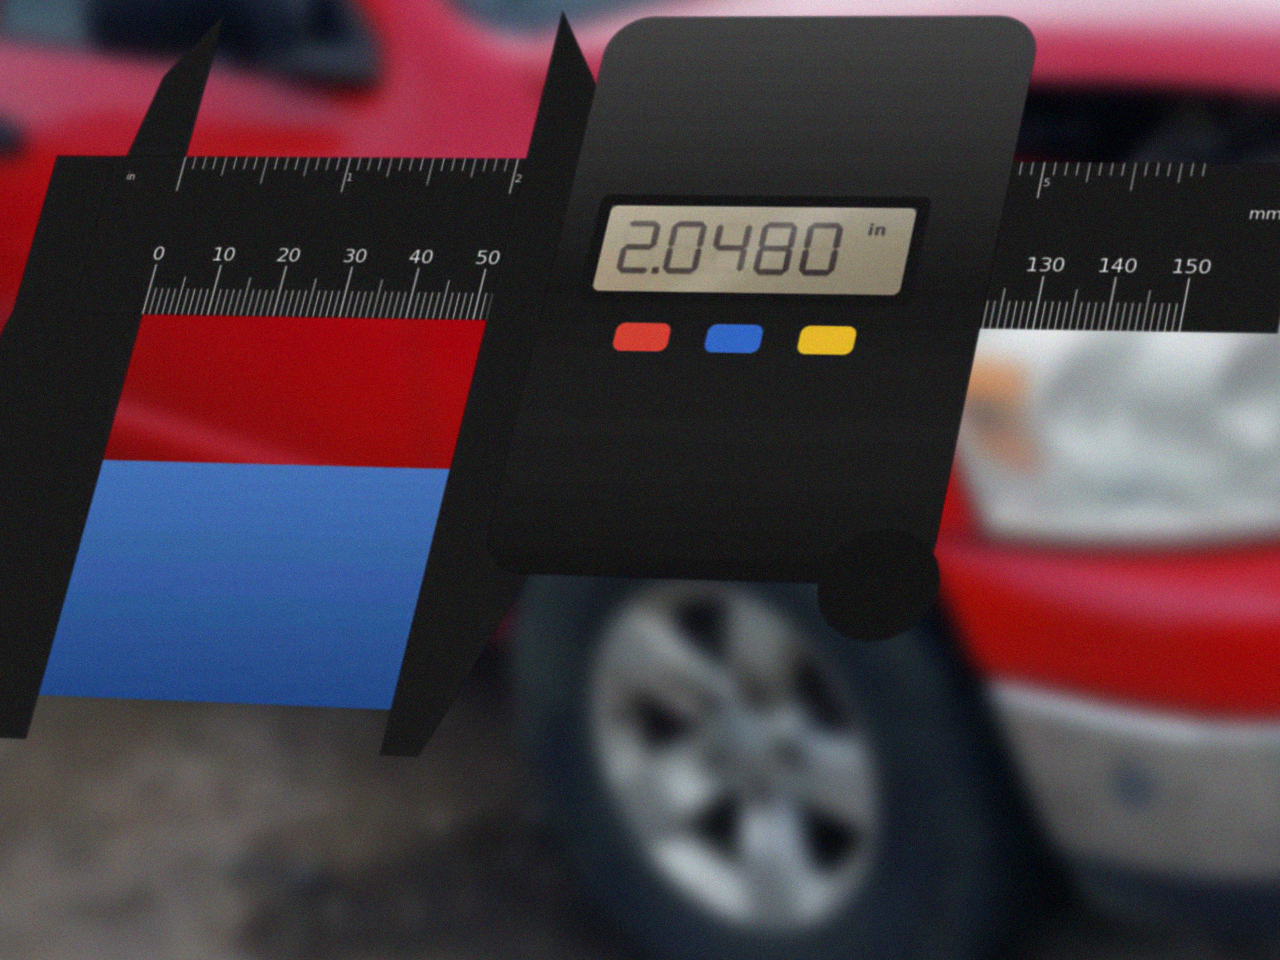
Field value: 2.0480 in
